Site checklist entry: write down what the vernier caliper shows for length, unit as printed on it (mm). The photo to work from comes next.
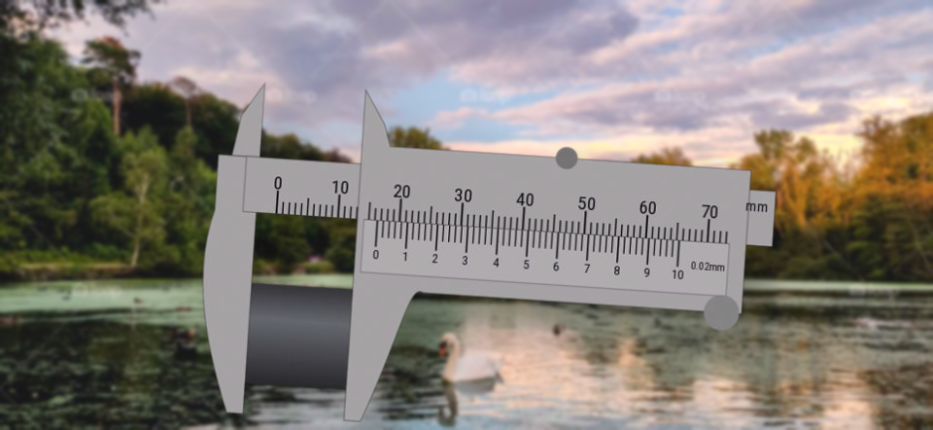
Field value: 16.4 mm
